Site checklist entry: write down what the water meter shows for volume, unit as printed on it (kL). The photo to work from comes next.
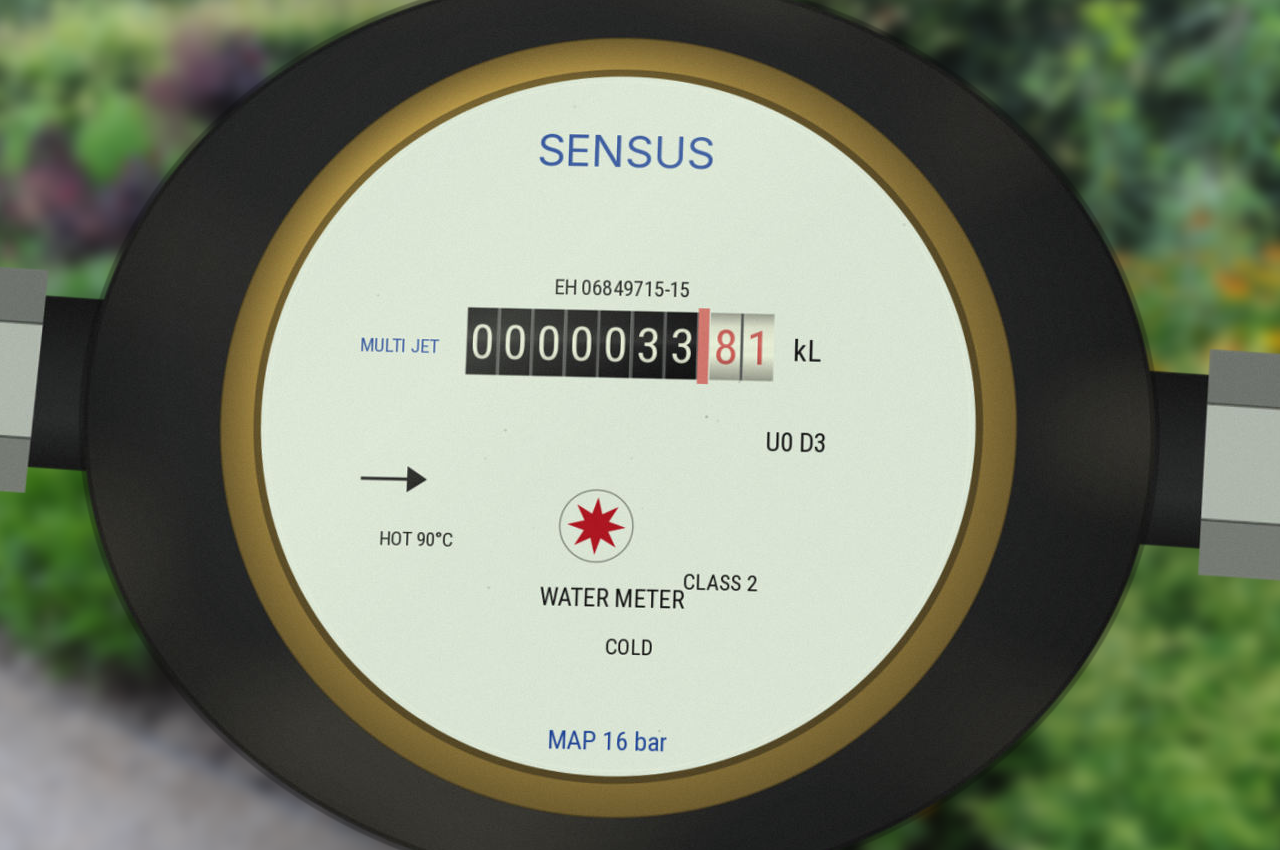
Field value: 33.81 kL
